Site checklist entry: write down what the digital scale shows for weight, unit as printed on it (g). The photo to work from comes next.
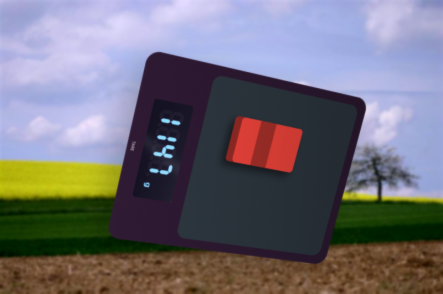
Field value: 1147 g
